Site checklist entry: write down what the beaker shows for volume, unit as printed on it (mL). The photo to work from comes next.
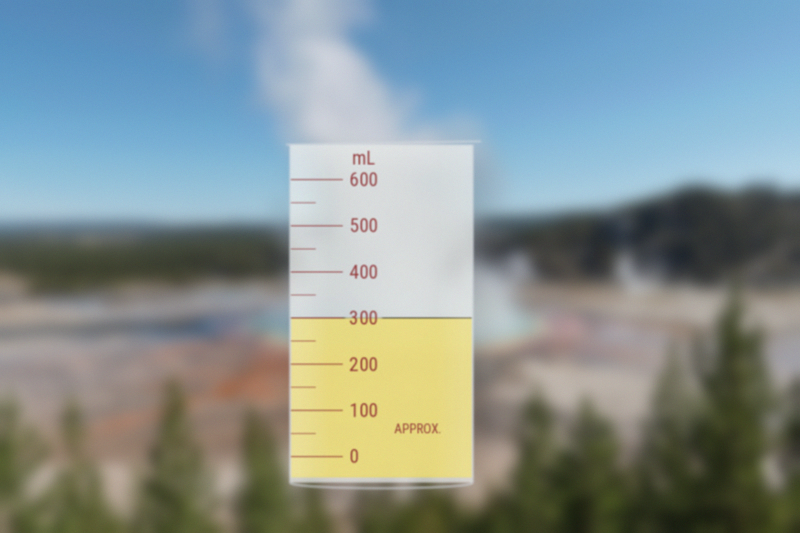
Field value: 300 mL
